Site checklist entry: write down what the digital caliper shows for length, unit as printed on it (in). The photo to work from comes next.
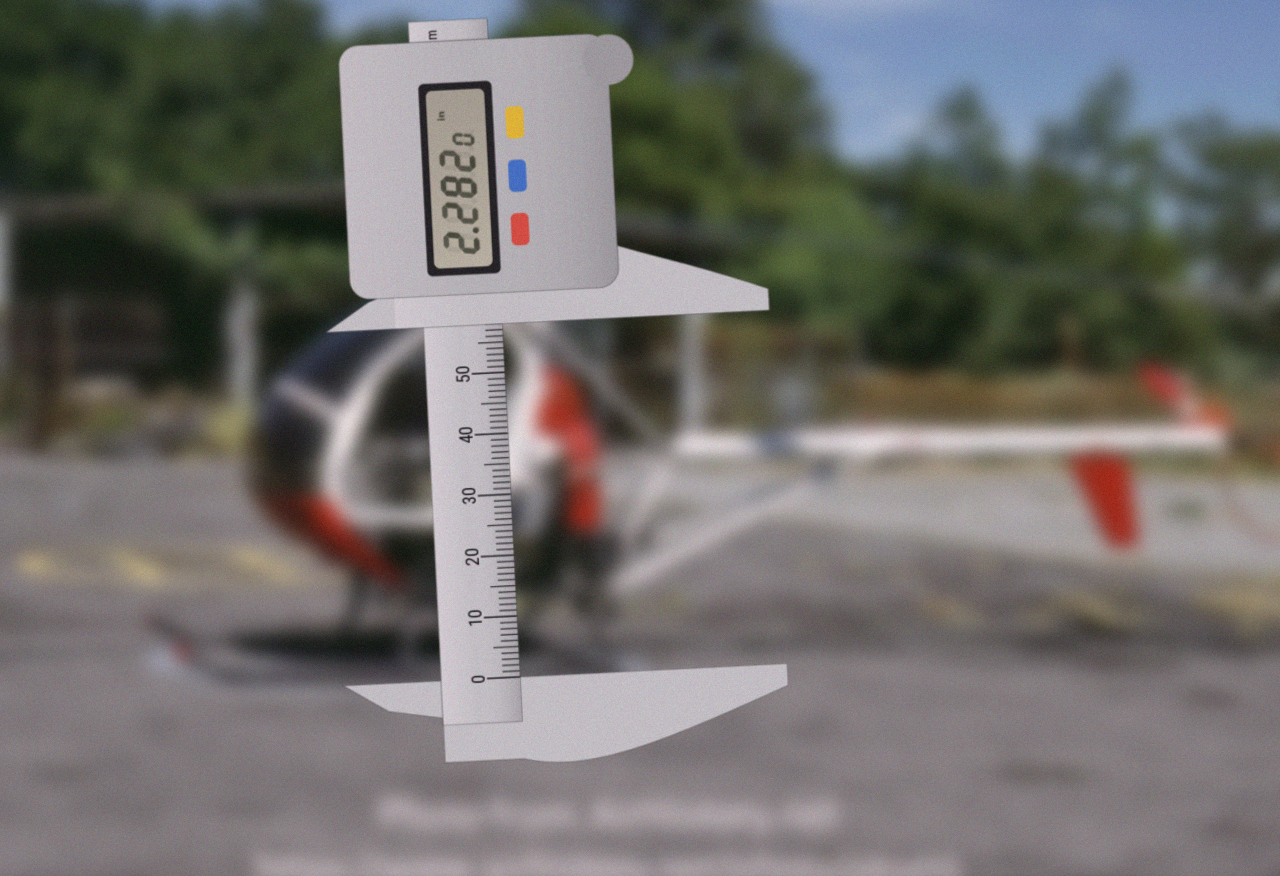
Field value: 2.2820 in
